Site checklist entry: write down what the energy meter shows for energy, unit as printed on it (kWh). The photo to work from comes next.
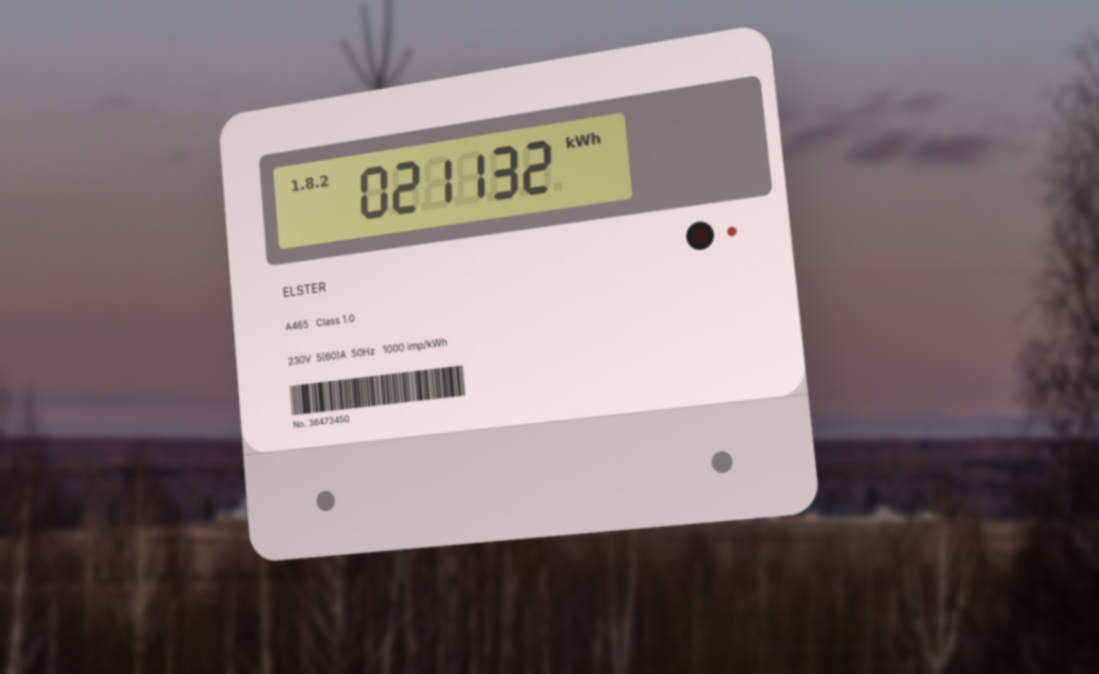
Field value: 21132 kWh
